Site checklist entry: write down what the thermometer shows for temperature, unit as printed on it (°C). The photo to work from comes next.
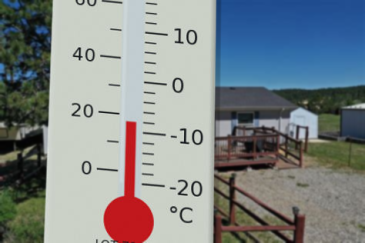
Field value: -8 °C
